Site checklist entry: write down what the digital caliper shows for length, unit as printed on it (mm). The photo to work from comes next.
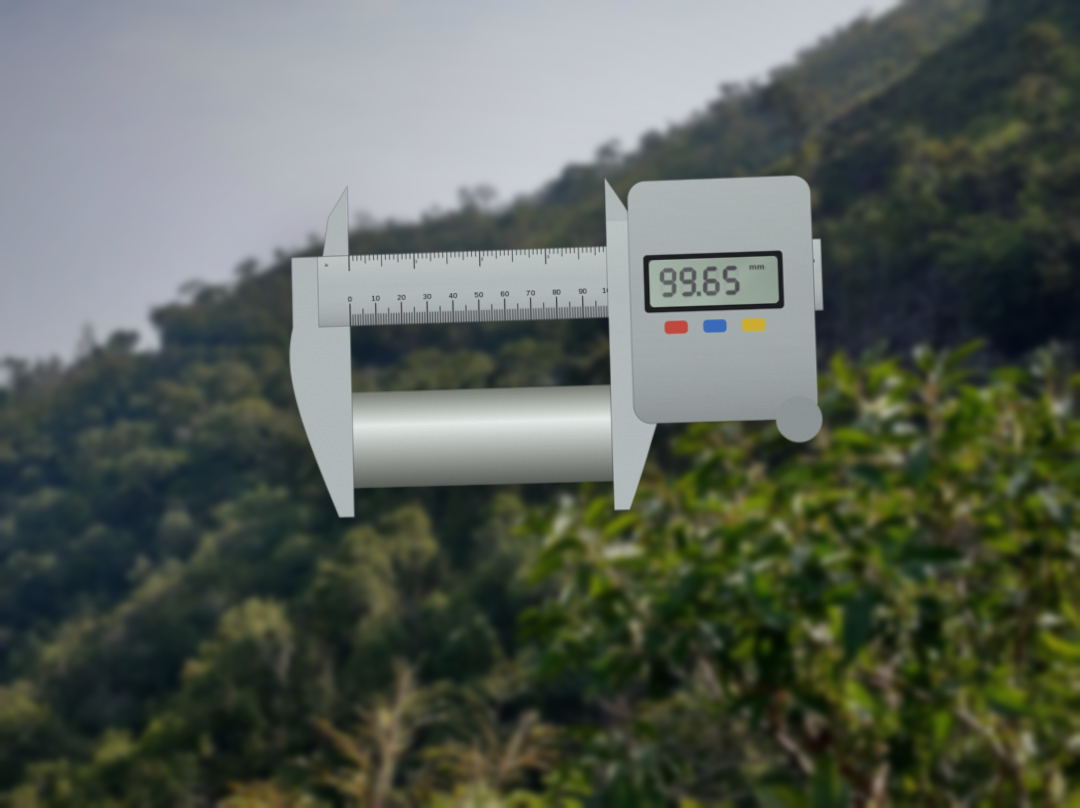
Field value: 99.65 mm
